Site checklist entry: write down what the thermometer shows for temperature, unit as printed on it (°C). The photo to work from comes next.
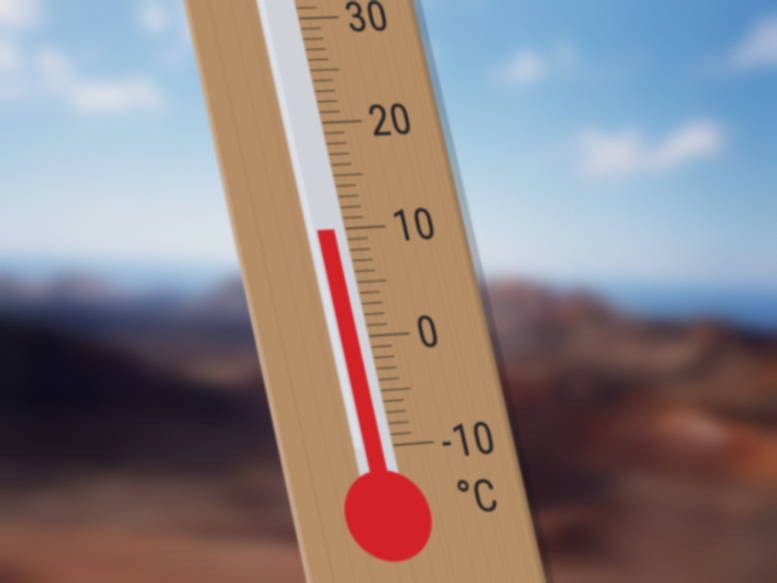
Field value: 10 °C
